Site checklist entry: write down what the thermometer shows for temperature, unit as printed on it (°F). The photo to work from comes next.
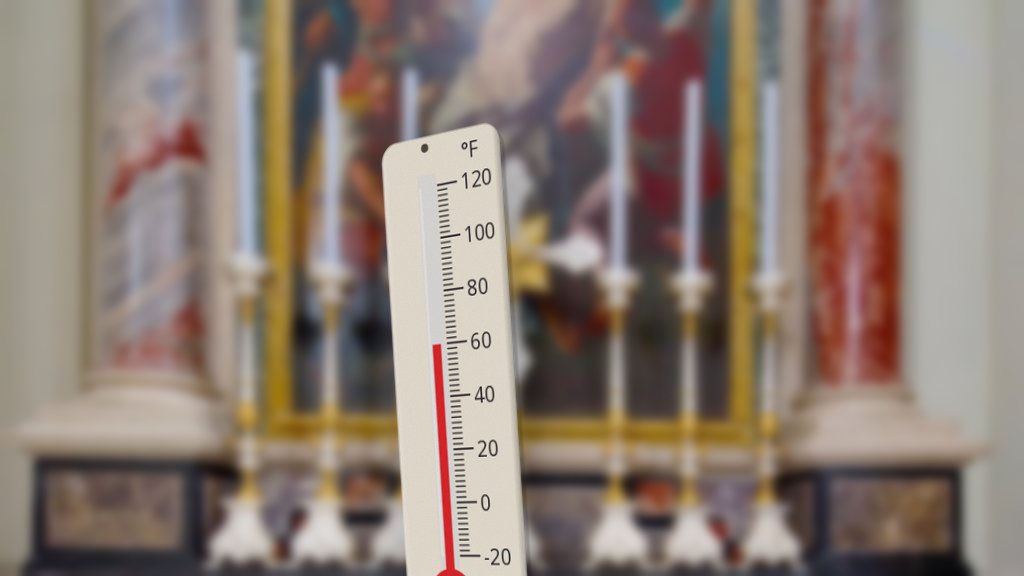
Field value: 60 °F
